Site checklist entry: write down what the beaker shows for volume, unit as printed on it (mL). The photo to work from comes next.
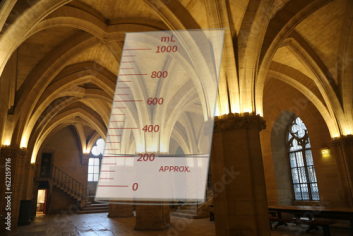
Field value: 200 mL
